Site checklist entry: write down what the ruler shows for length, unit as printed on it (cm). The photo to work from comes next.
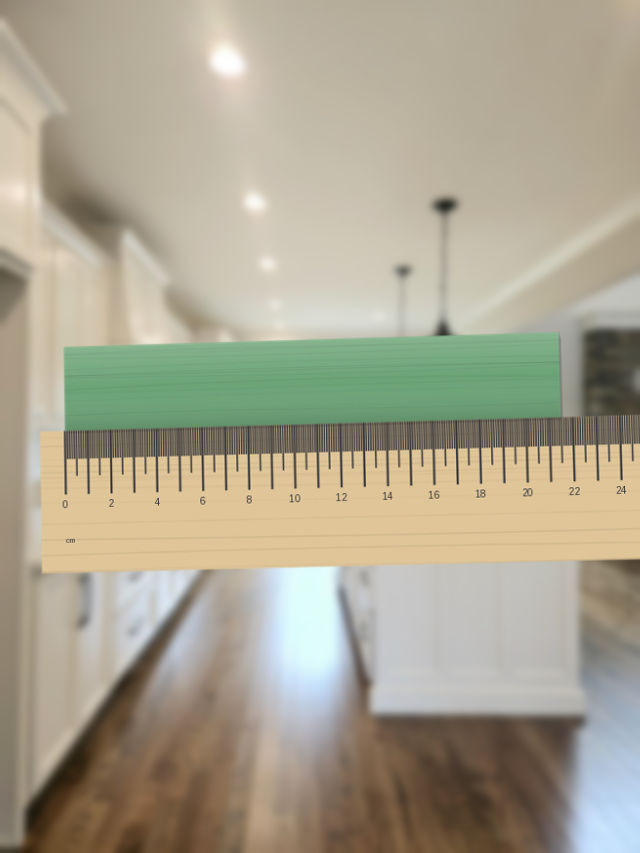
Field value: 21.5 cm
